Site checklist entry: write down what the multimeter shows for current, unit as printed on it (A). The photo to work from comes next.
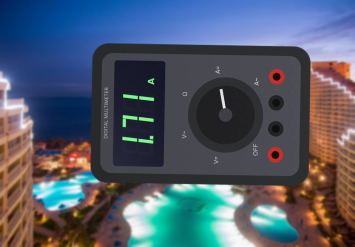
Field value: 1.71 A
